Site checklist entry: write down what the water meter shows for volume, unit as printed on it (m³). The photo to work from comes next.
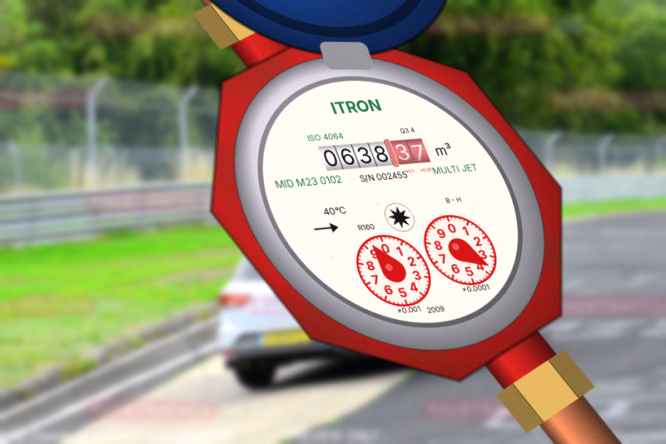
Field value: 638.3693 m³
